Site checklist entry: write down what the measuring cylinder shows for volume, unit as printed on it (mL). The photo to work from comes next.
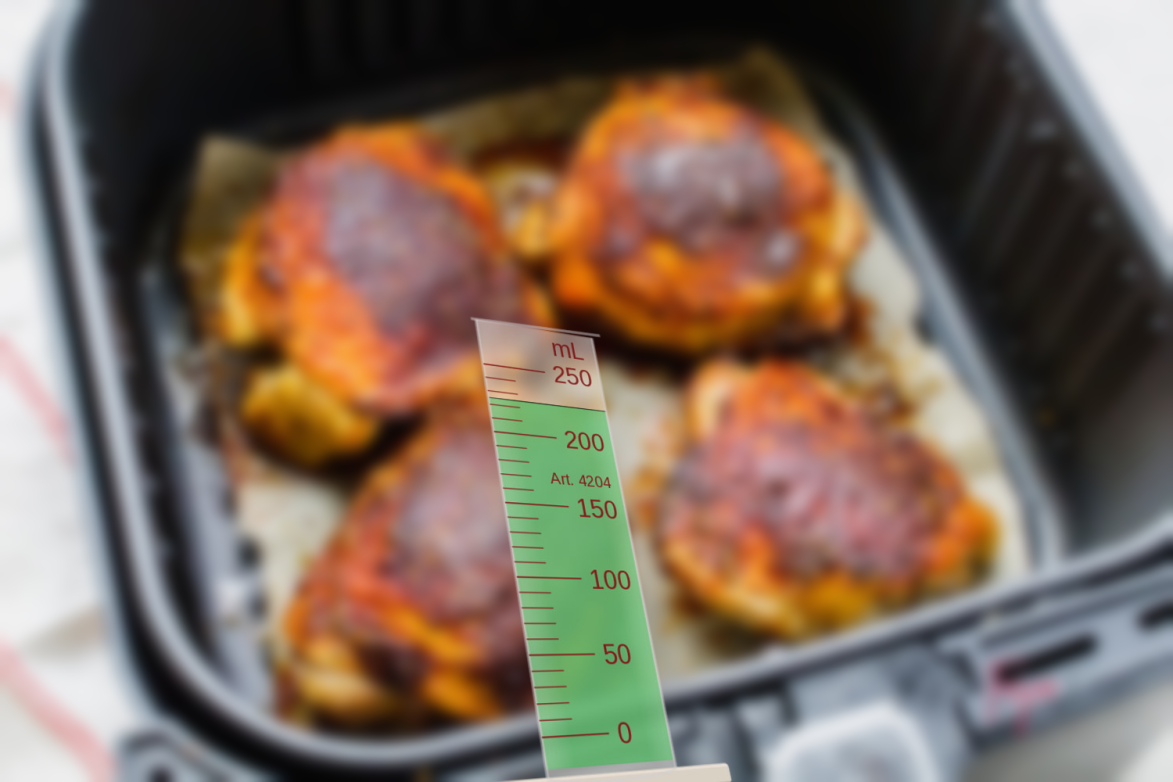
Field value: 225 mL
